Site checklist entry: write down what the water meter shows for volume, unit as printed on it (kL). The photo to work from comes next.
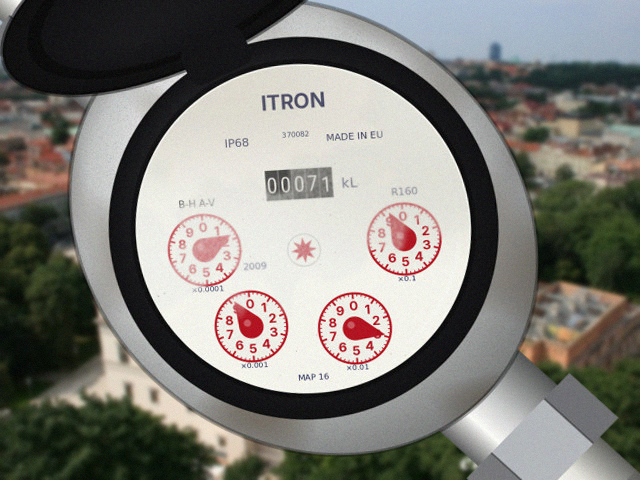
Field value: 70.9291 kL
